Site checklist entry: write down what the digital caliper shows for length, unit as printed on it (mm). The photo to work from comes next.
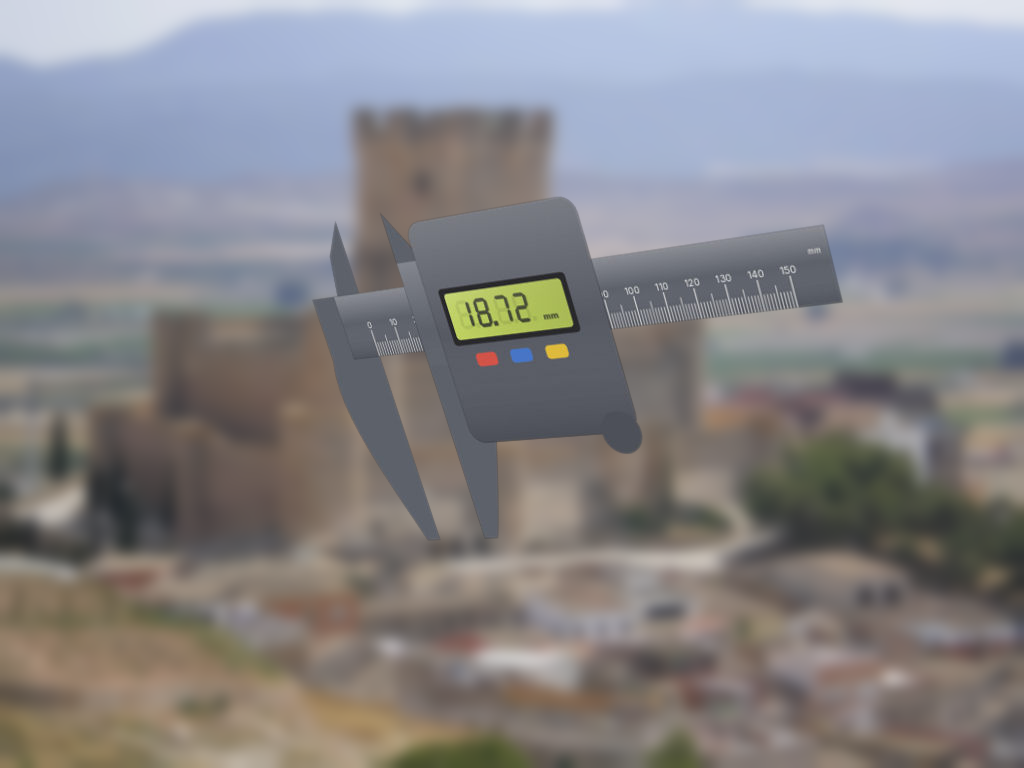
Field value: 18.72 mm
